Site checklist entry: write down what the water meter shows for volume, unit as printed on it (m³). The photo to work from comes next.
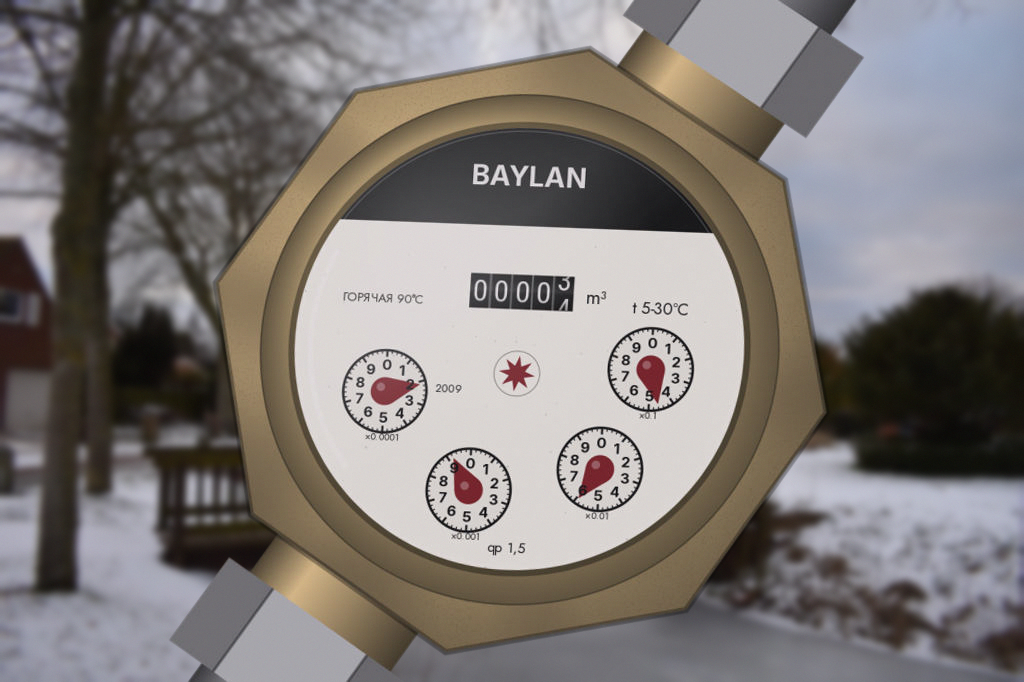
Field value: 3.4592 m³
